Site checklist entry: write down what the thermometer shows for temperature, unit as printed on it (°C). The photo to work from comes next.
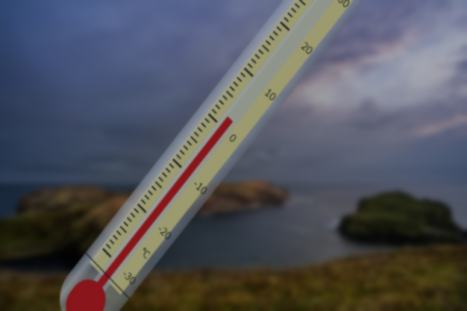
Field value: 2 °C
